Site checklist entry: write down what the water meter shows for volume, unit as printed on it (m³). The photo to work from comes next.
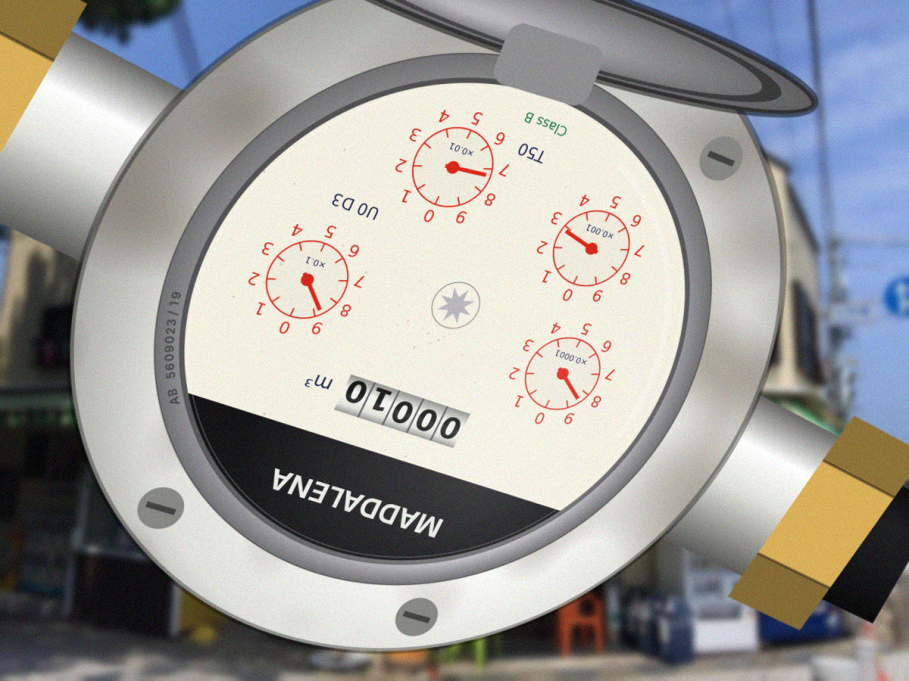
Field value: 9.8728 m³
